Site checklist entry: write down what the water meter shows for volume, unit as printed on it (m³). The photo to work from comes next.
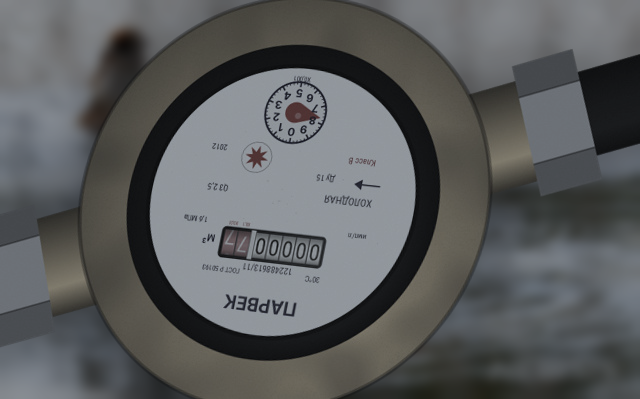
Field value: 0.767 m³
